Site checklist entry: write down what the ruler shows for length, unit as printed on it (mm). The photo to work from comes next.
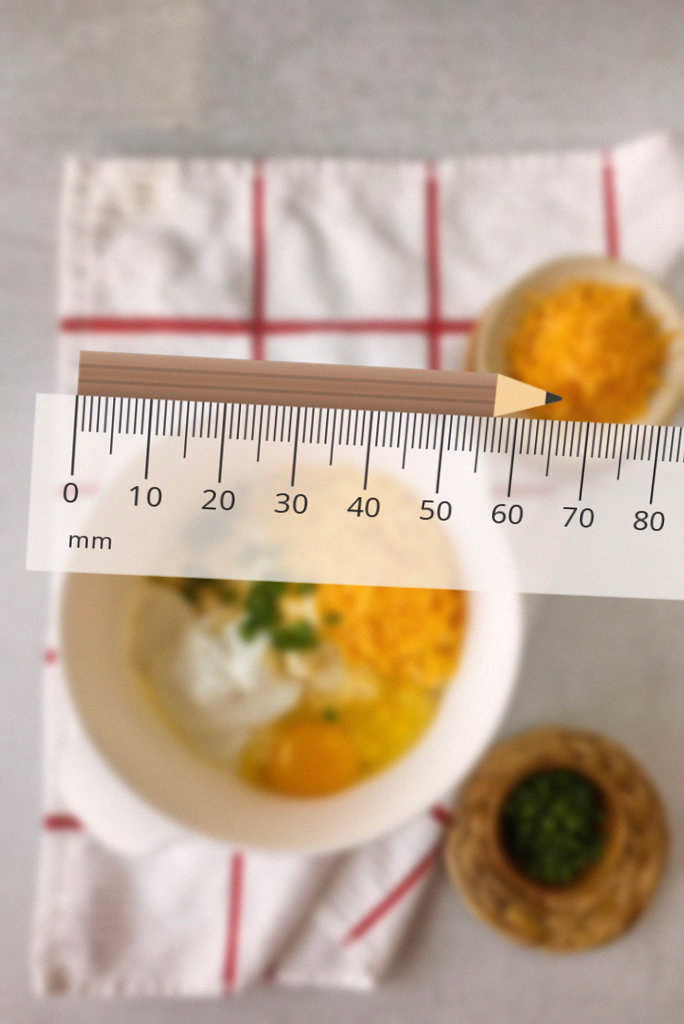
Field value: 66 mm
